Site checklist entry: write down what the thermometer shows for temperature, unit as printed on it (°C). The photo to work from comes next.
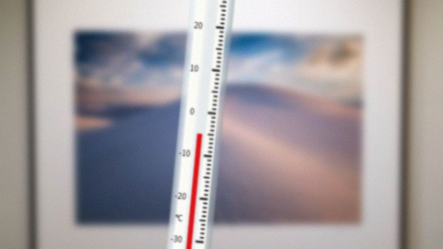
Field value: -5 °C
